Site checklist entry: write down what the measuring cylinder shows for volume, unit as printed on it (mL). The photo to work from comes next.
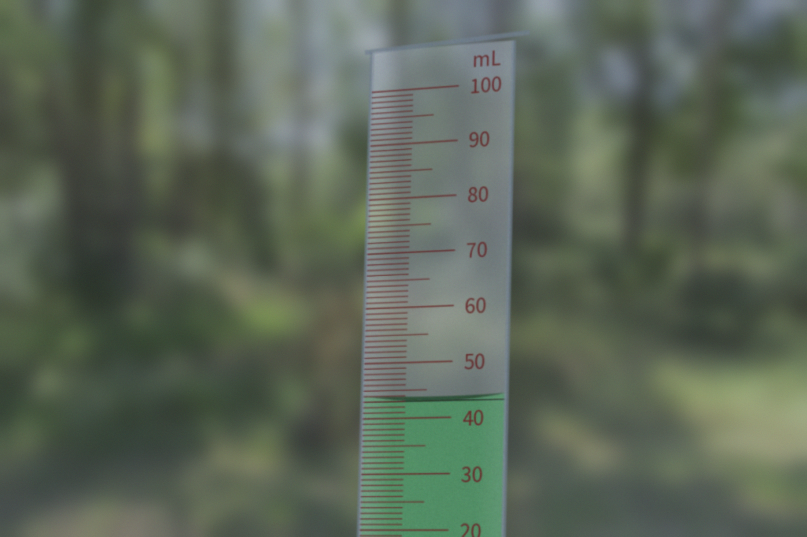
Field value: 43 mL
